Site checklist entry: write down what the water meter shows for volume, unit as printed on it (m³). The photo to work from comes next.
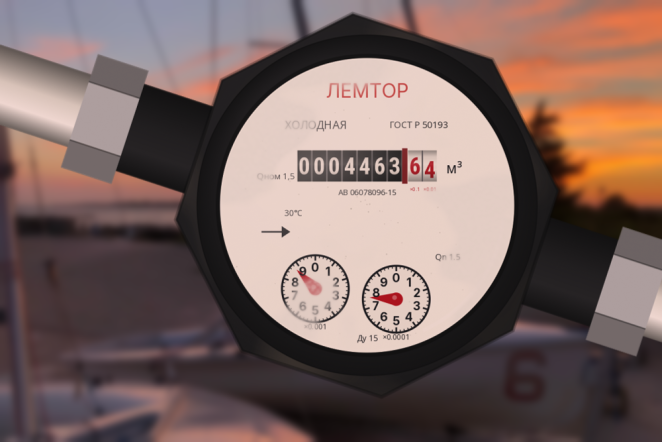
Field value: 4463.6387 m³
